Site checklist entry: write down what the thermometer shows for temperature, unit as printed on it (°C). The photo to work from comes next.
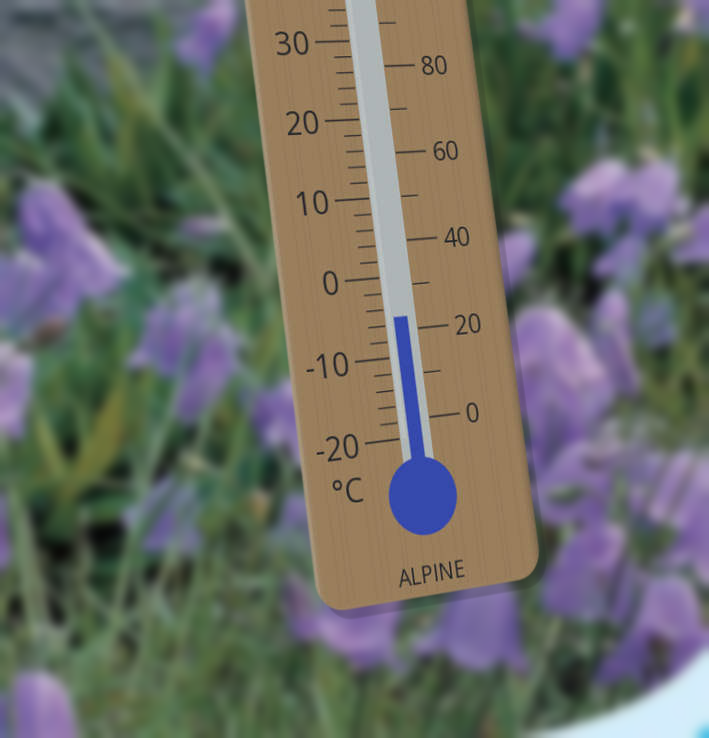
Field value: -5 °C
